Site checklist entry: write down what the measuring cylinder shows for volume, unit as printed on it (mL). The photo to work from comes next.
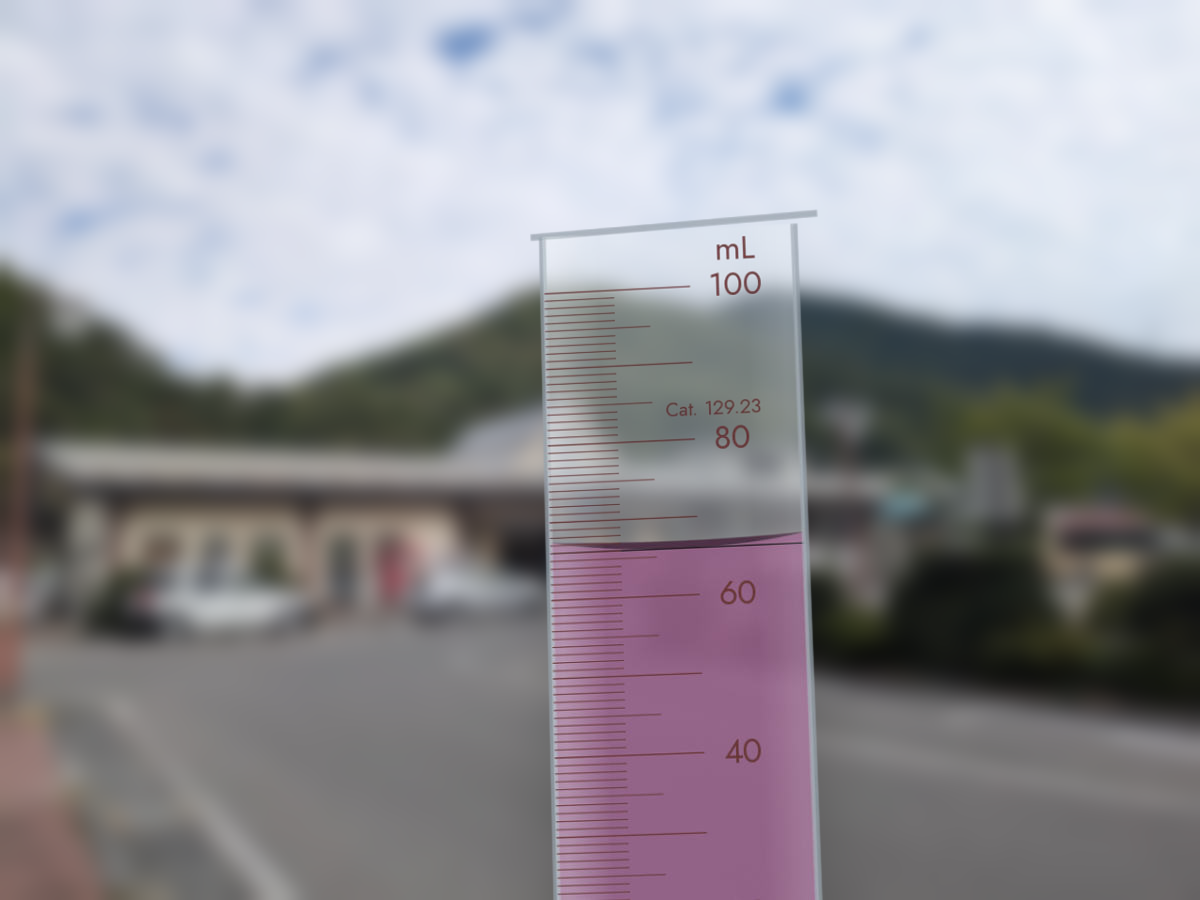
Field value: 66 mL
